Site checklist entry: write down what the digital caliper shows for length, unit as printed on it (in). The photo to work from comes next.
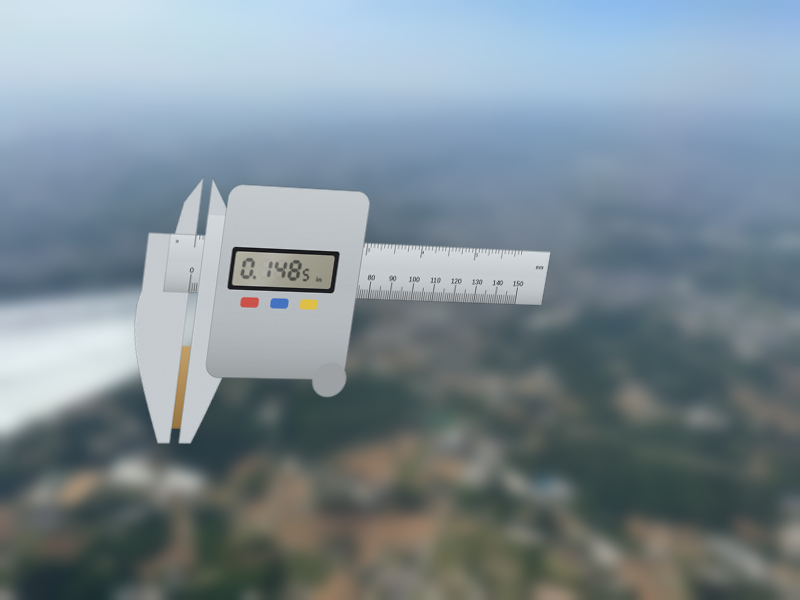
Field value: 0.1485 in
